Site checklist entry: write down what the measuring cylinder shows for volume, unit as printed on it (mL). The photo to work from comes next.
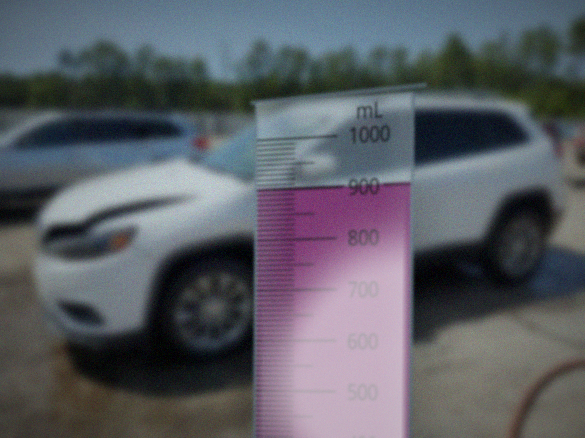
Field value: 900 mL
